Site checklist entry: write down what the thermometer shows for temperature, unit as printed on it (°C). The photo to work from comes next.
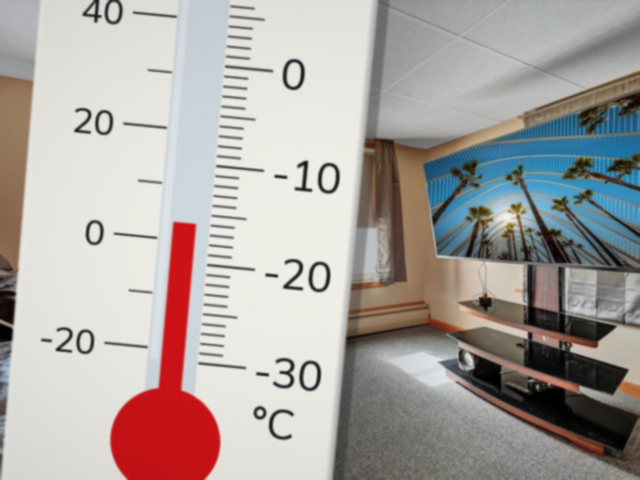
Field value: -16 °C
